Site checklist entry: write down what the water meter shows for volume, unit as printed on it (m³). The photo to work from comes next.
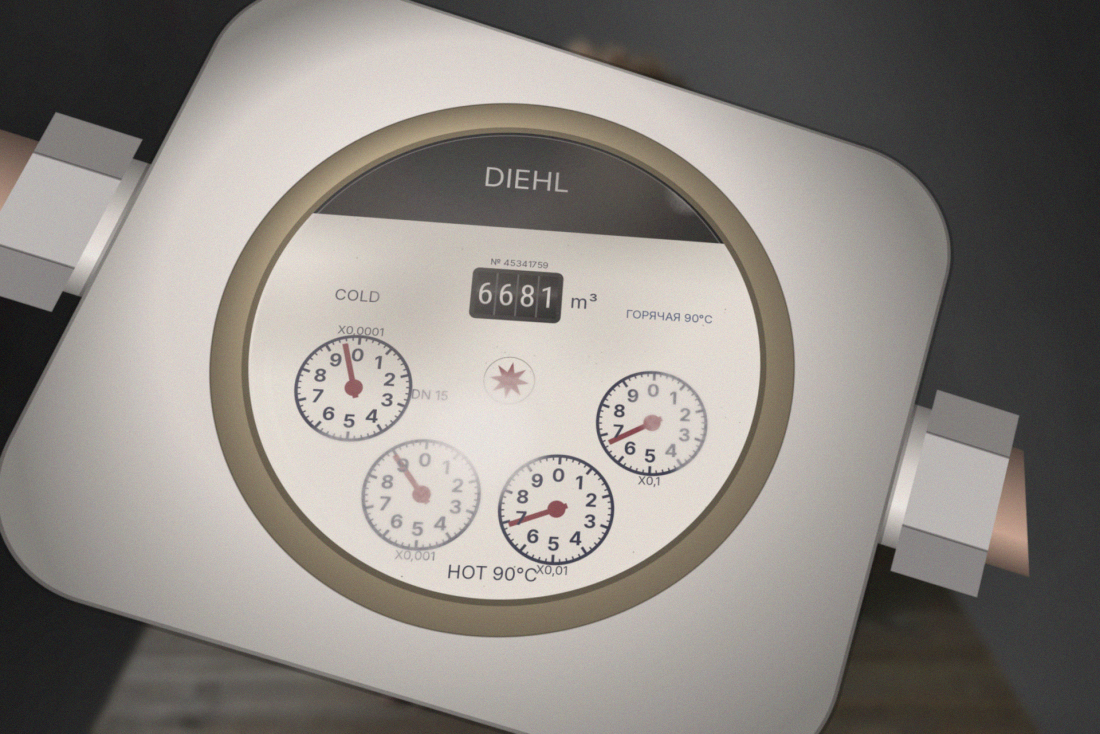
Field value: 6681.6689 m³
